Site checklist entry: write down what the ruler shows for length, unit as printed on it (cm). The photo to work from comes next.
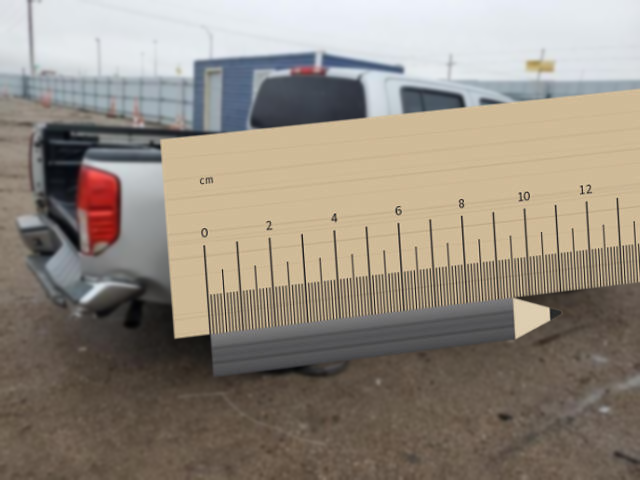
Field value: 11 cm
